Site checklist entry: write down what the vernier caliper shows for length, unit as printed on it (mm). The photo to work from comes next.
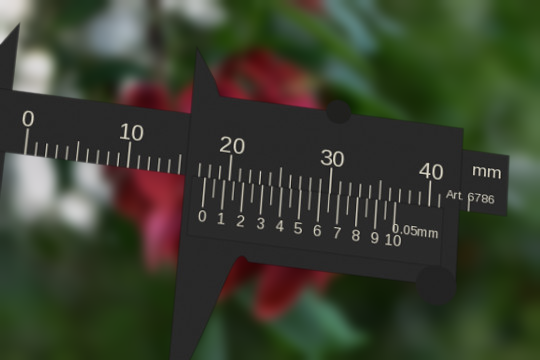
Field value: 17.6 mm
